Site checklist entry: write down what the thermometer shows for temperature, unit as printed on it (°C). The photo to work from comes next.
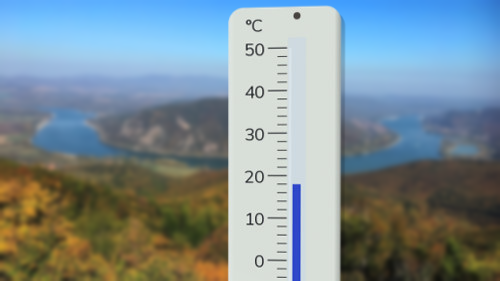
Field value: 18 °C
